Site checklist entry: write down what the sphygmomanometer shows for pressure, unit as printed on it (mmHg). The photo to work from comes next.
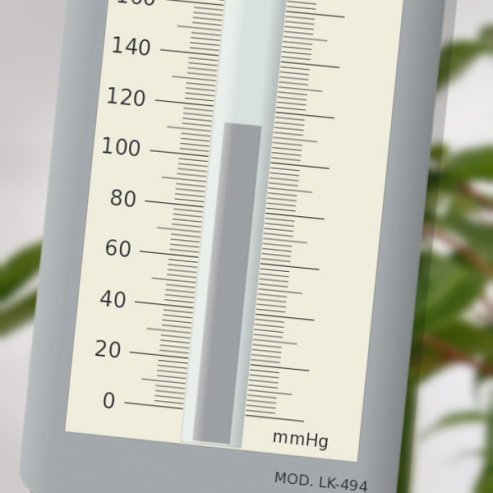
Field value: 114 mmHg
